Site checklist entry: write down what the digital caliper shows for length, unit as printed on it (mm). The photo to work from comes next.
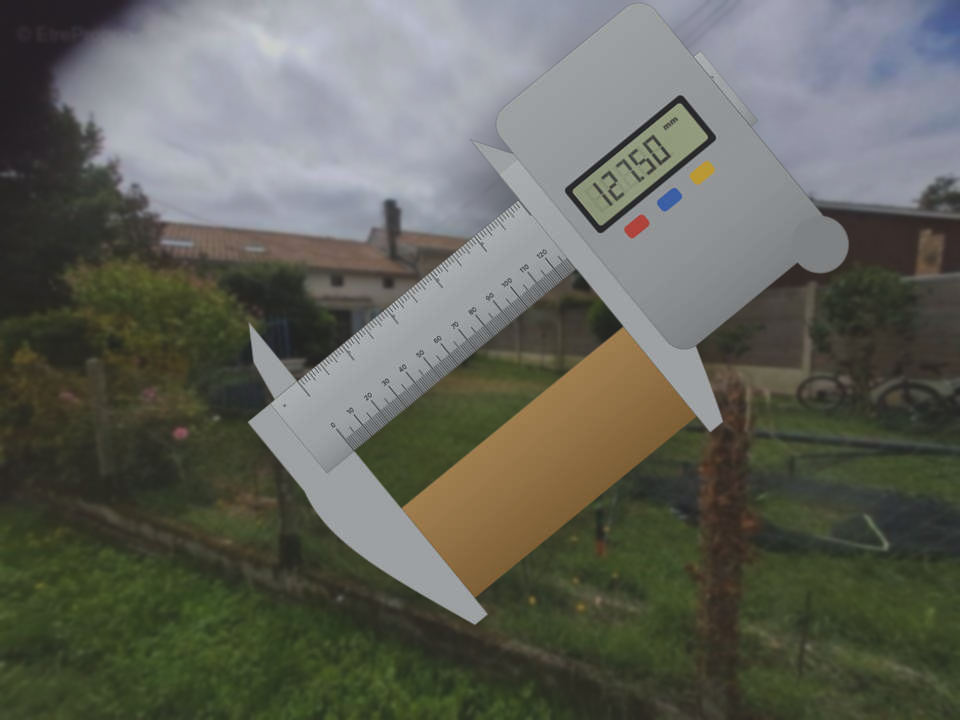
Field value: 127.50 mm
